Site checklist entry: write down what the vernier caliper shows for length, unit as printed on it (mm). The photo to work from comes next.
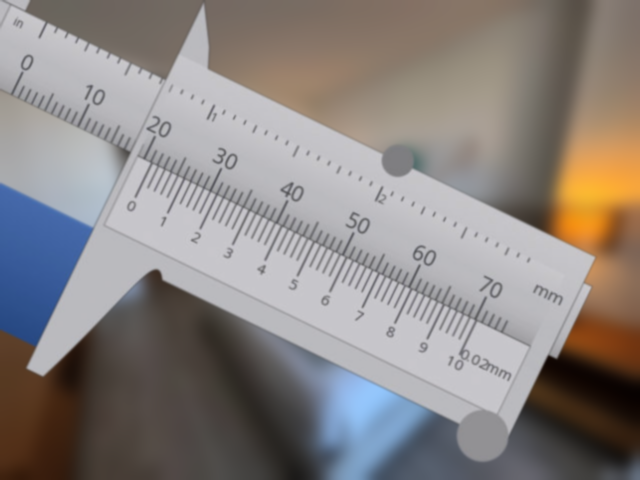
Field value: 21.2 mm
